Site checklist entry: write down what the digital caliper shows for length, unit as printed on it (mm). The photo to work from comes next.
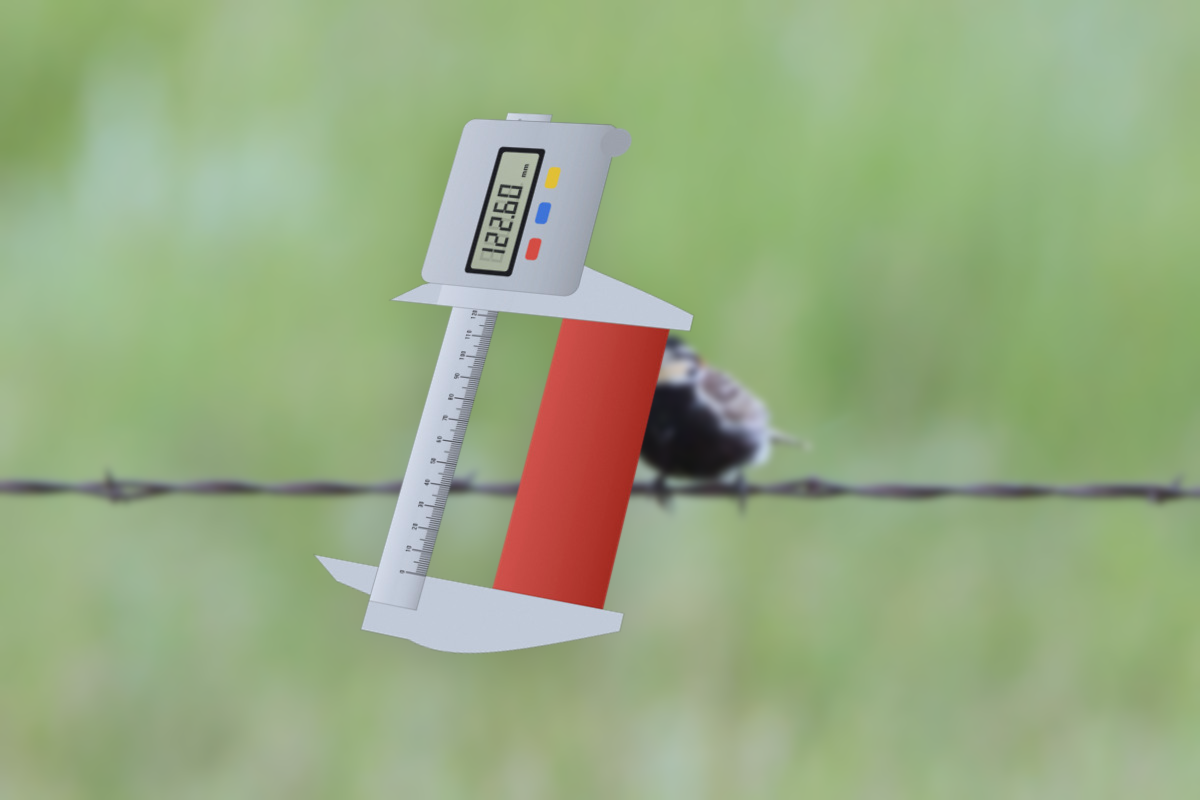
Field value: 122.60 mm
